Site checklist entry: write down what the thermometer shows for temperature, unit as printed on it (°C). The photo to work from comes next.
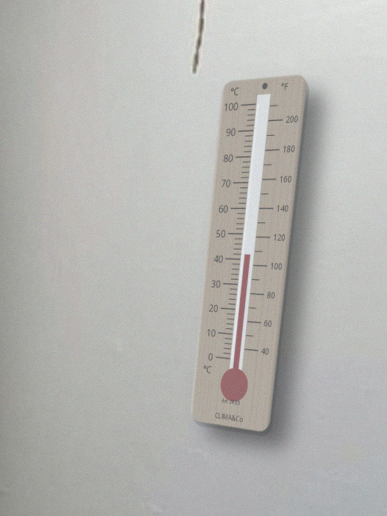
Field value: 42 °C
